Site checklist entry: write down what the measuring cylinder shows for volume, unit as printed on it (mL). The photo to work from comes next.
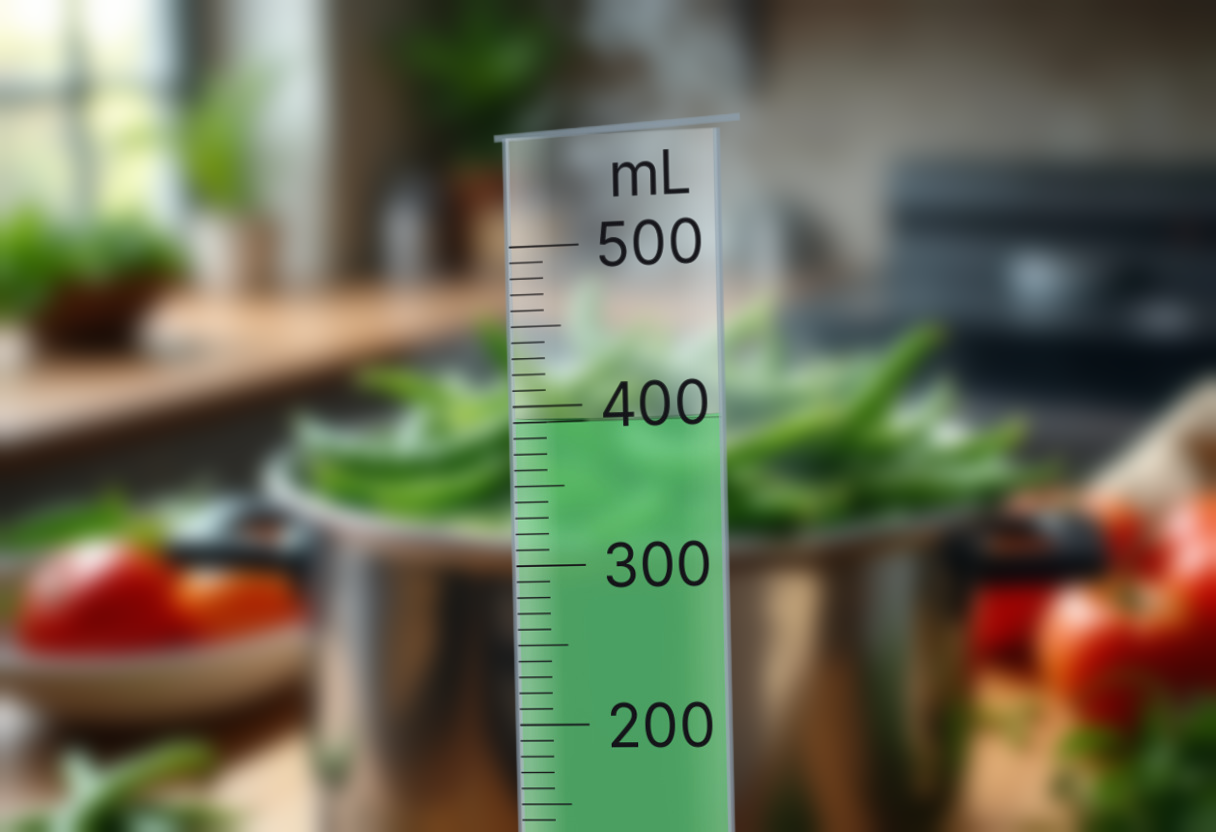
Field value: 390 mL
